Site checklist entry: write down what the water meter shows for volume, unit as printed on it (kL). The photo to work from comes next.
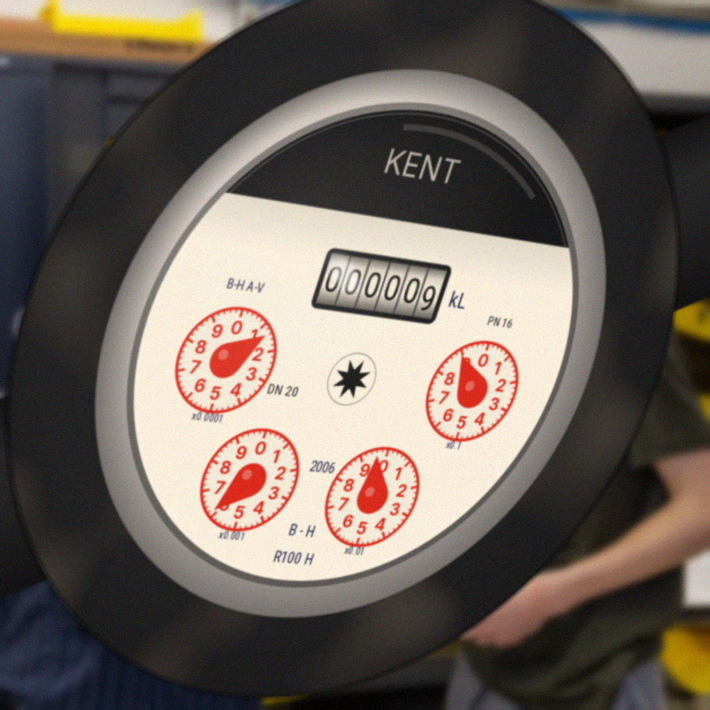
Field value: 8.8961 kL
